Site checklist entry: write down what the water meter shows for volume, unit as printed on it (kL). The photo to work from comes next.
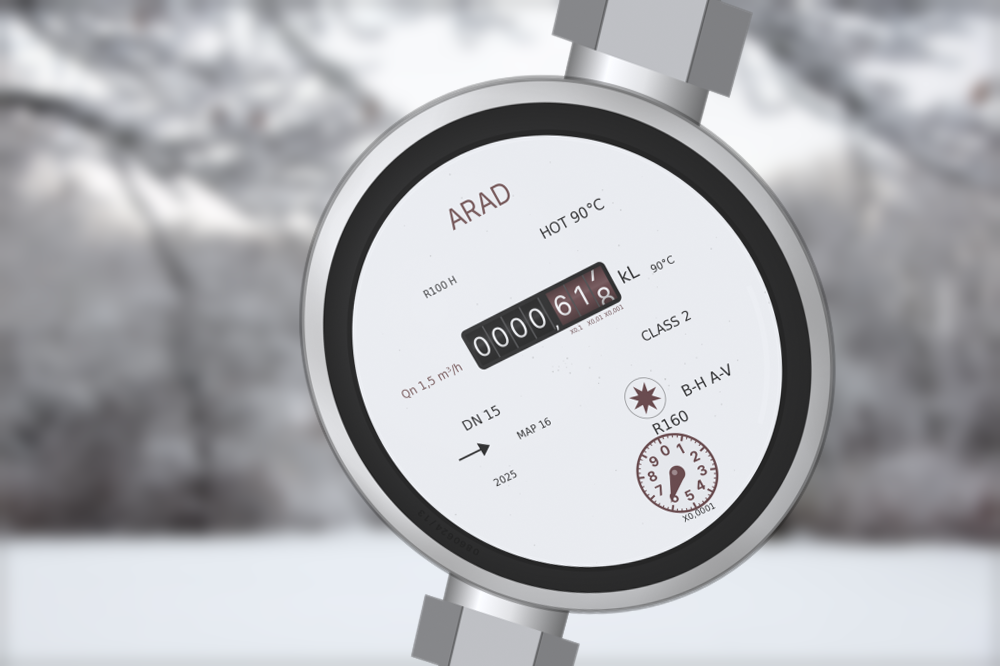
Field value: 0.6176 kL
